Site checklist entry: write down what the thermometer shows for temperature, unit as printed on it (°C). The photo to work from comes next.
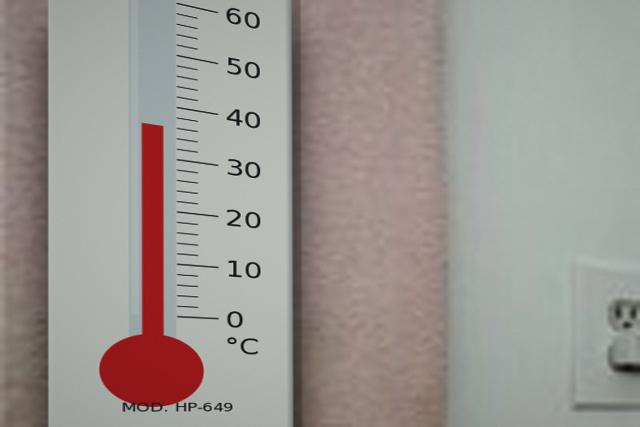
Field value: 36 °C
